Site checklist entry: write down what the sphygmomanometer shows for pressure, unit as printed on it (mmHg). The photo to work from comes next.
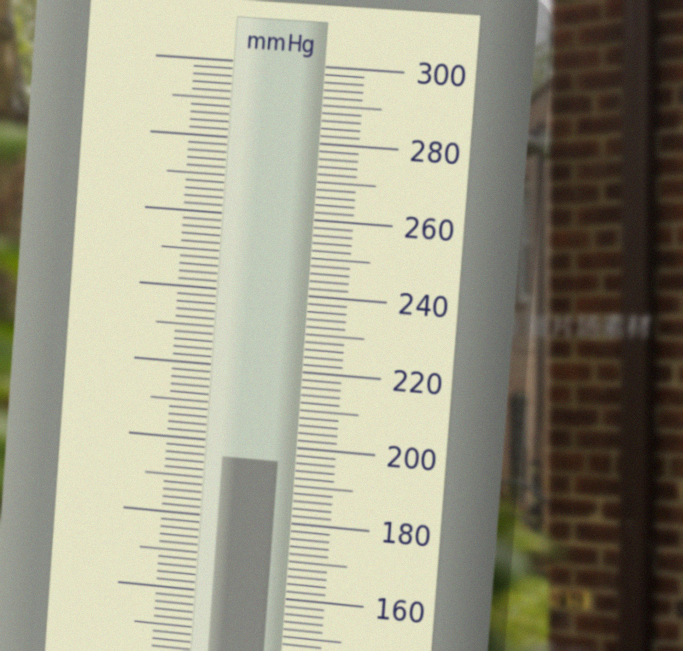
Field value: 196 mmHg
